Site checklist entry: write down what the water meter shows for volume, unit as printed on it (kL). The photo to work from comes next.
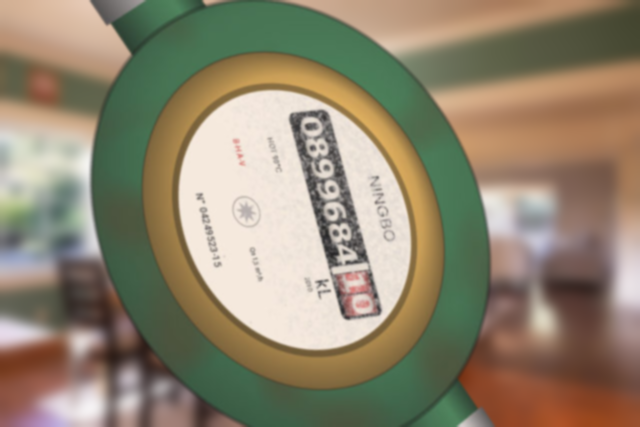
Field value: 899684.10 kL
